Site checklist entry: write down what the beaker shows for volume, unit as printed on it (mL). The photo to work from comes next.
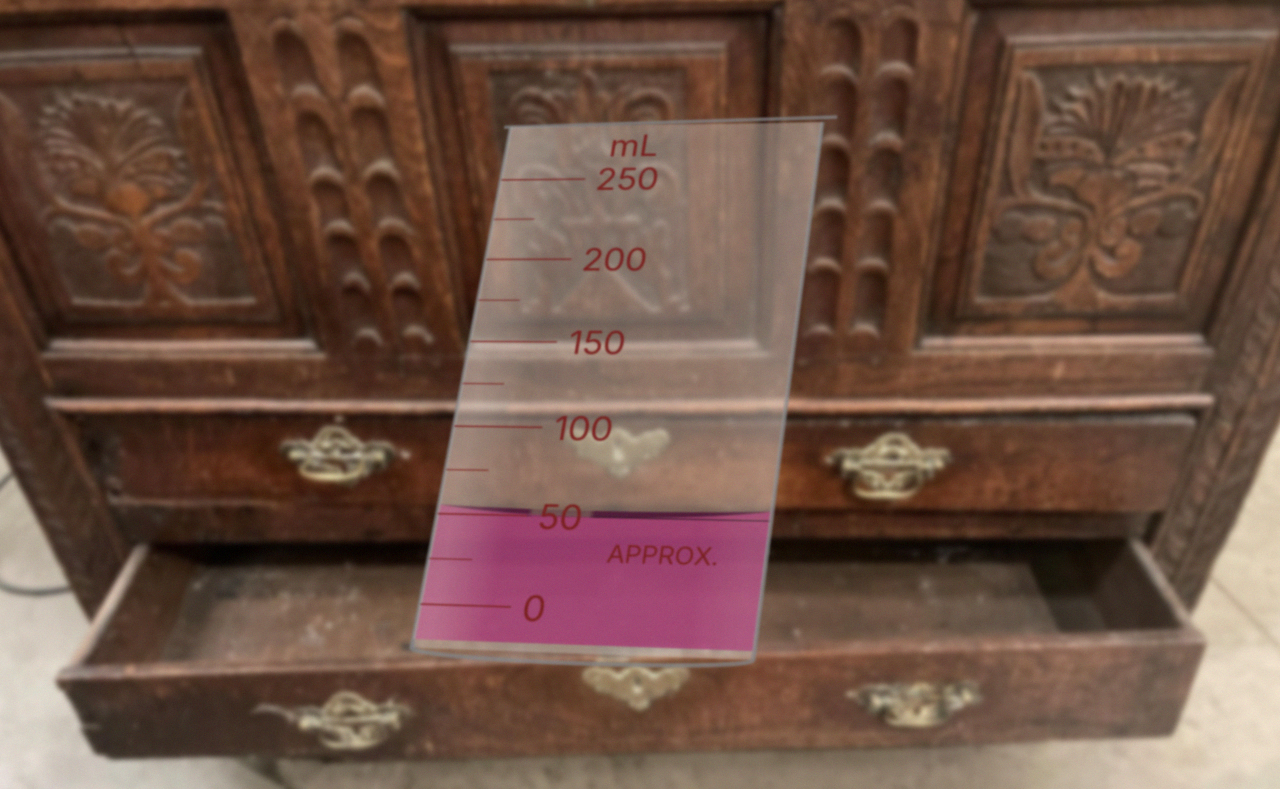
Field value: 50 mL
